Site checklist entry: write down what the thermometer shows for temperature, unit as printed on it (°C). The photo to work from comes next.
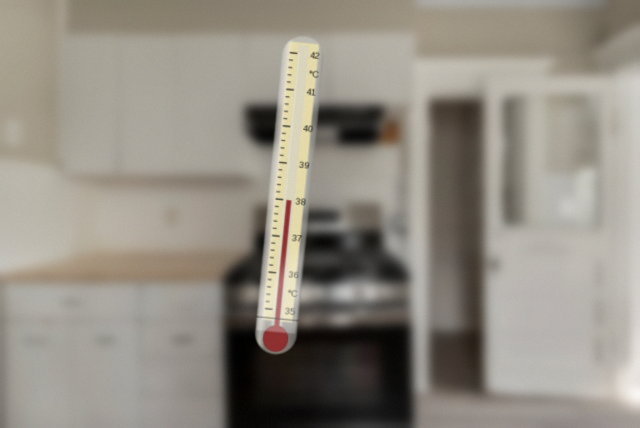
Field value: 38 °C
